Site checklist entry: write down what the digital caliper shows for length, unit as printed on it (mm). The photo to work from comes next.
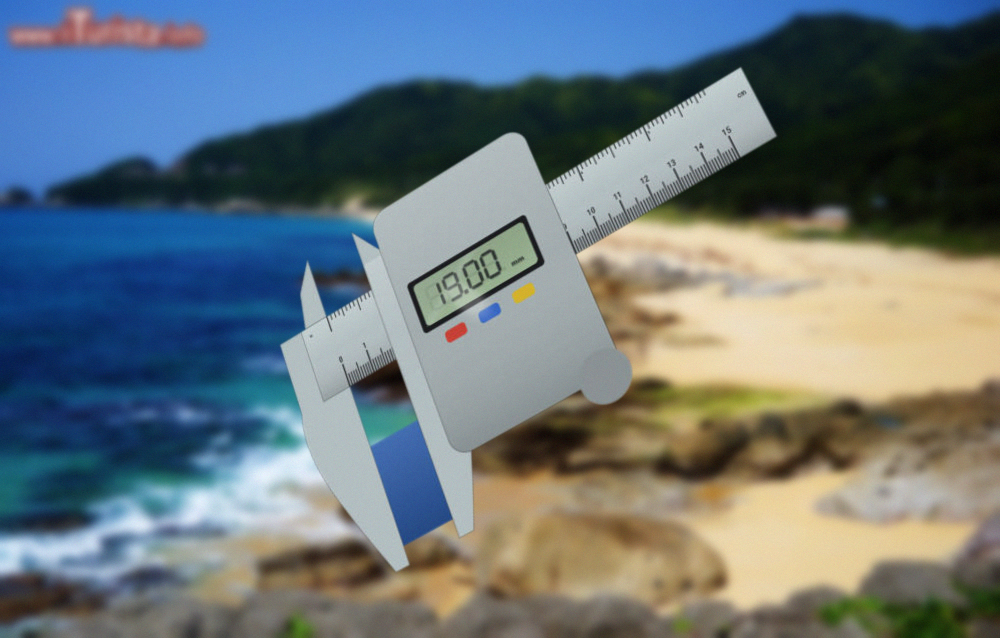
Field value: 19.00 mm
